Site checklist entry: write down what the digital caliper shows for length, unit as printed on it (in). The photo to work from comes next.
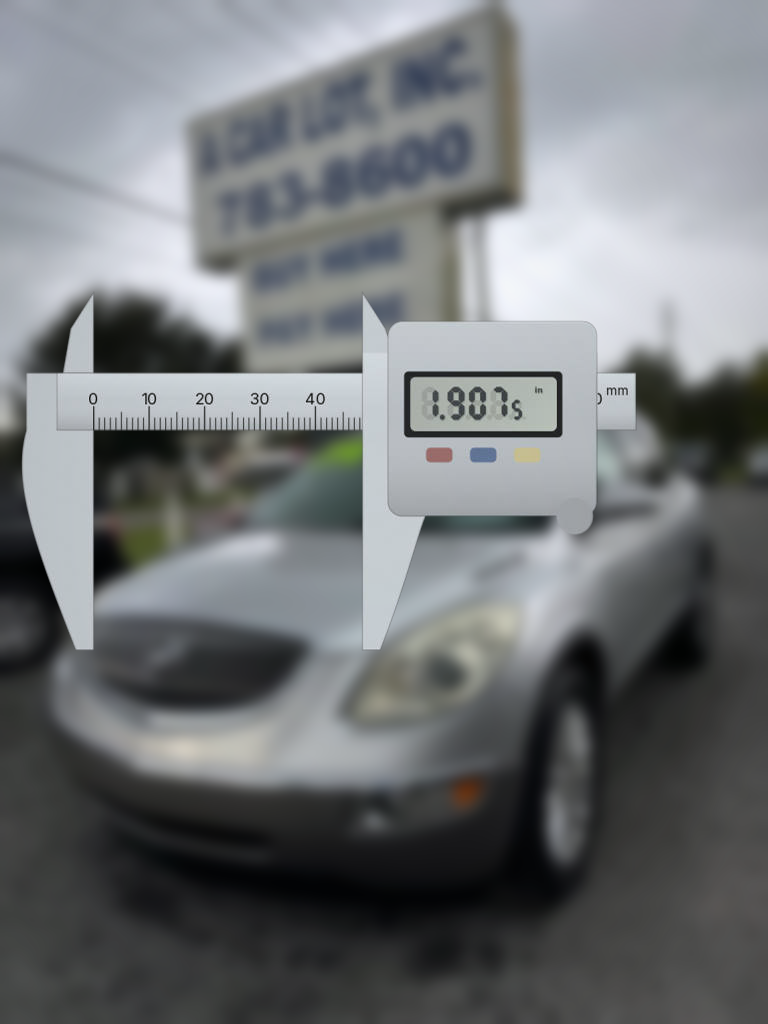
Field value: 1.9075 in
